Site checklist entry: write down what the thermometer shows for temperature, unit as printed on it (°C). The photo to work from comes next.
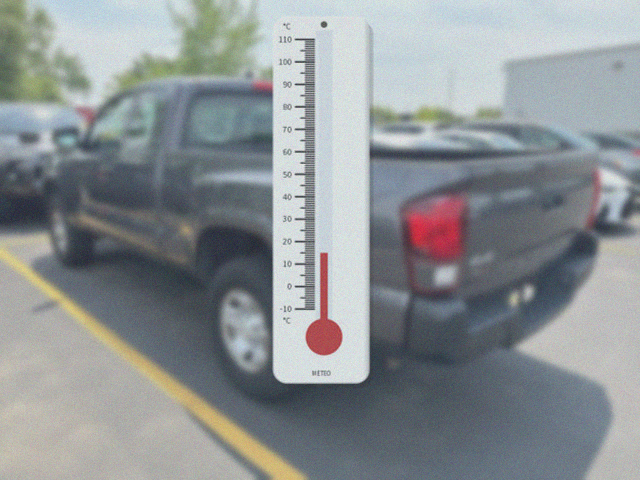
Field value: 15 °C
